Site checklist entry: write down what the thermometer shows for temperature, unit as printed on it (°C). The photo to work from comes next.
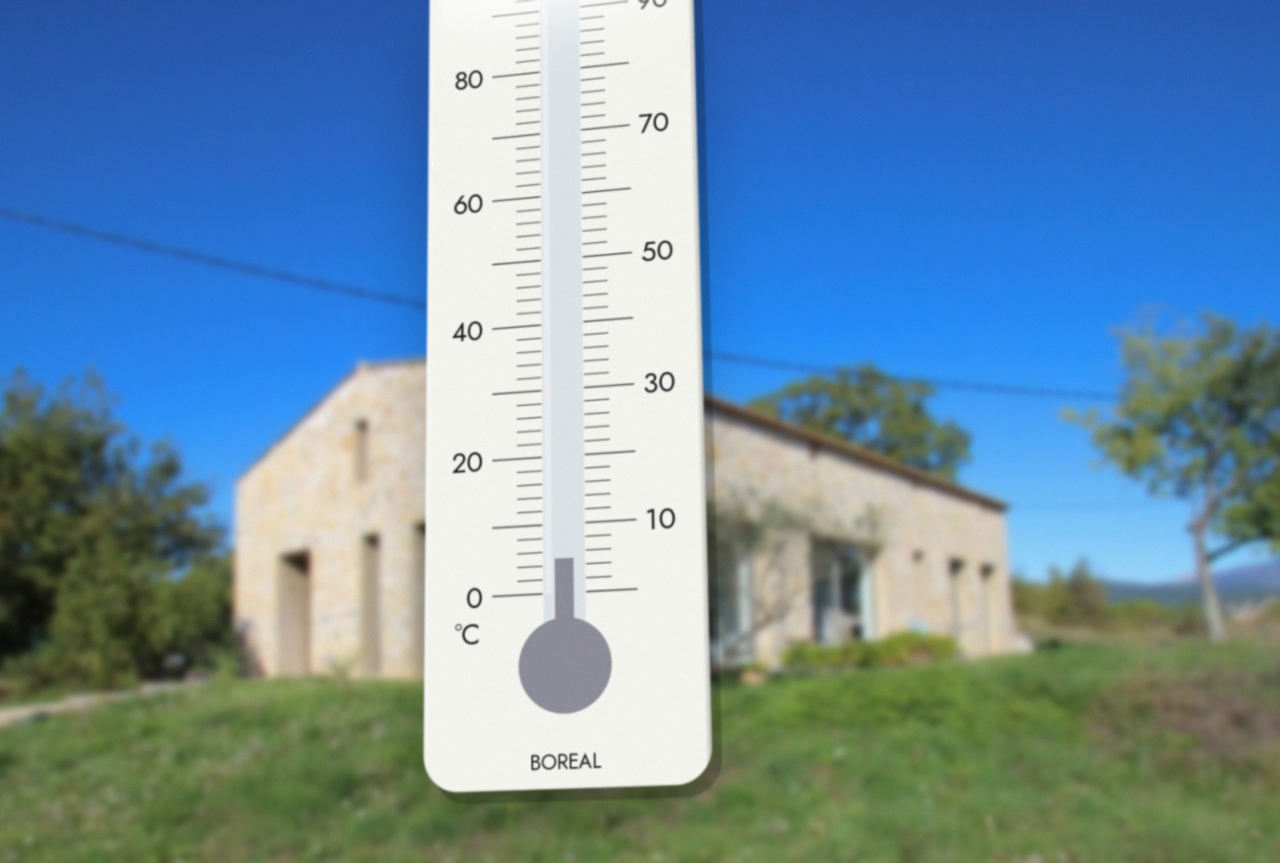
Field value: 5 °C
